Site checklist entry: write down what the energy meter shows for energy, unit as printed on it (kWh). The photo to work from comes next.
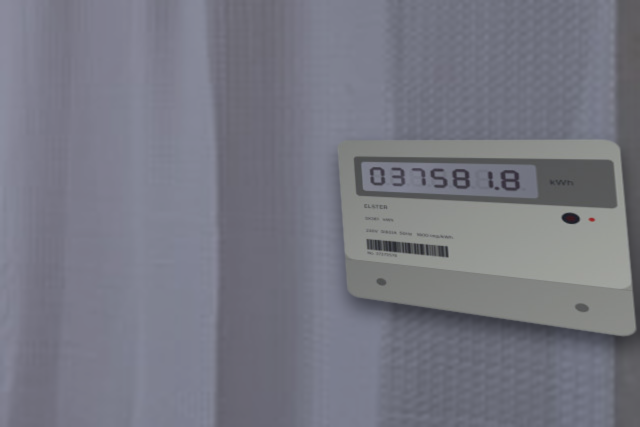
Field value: 37581.8 kWh
